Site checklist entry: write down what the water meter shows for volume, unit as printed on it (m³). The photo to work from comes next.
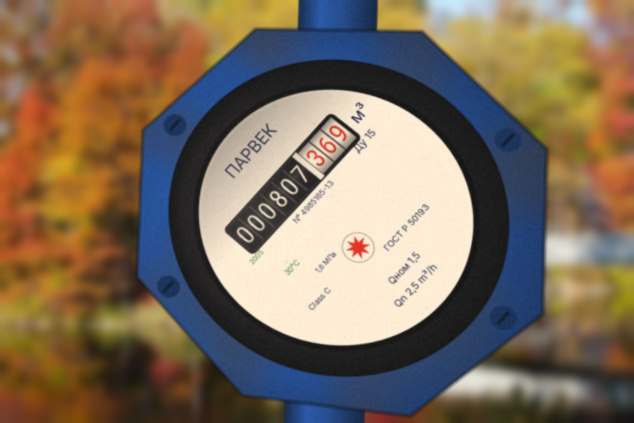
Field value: 807.369 m³
